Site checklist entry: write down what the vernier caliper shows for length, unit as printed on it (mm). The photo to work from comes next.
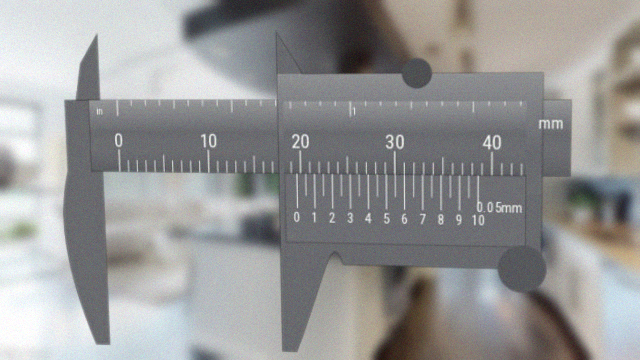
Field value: 19.6 mm
